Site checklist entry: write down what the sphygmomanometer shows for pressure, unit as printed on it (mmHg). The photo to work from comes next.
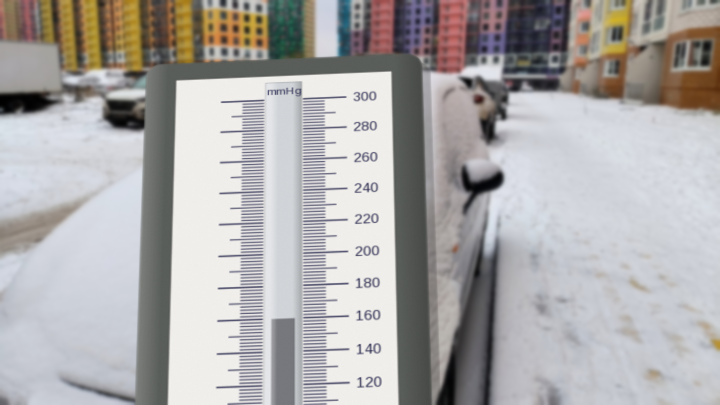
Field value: 160 mmHg
